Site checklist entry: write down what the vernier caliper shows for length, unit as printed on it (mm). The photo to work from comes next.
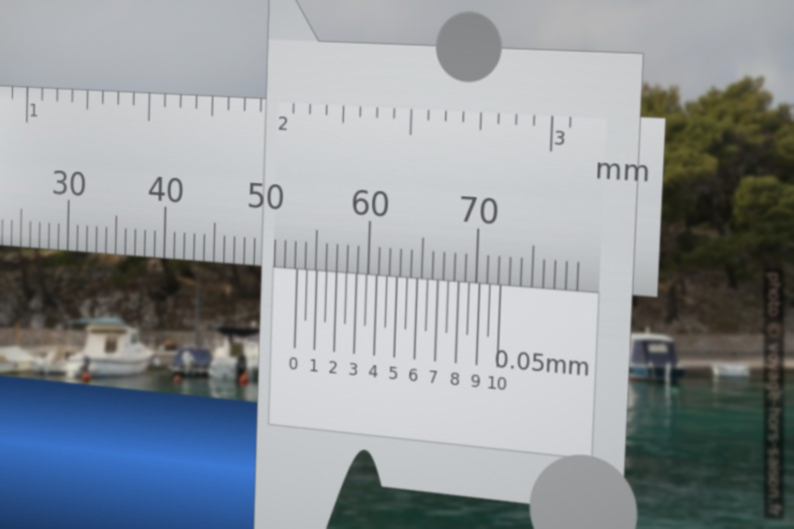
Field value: 53.2 mm
